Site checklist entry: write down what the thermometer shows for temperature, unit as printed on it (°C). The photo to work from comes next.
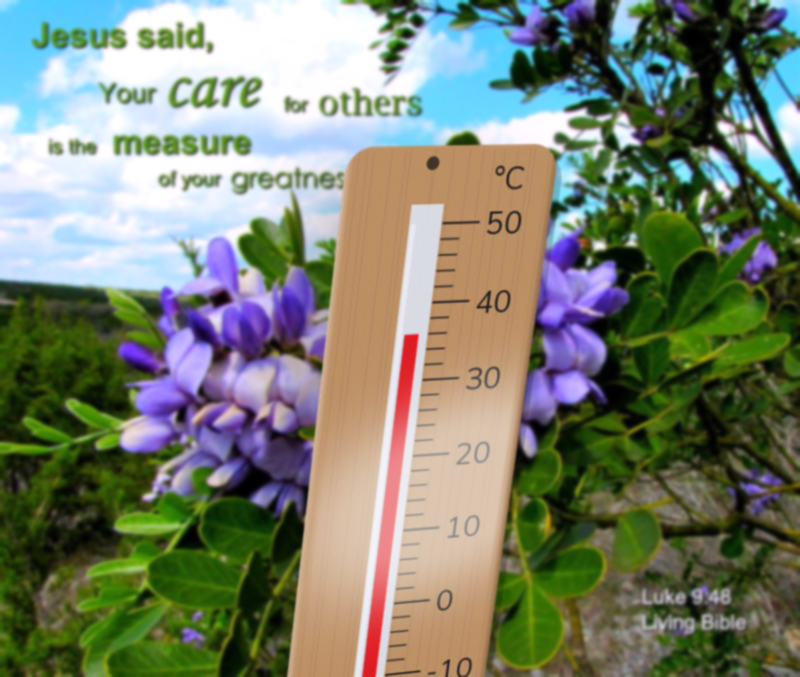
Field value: 36 °C
